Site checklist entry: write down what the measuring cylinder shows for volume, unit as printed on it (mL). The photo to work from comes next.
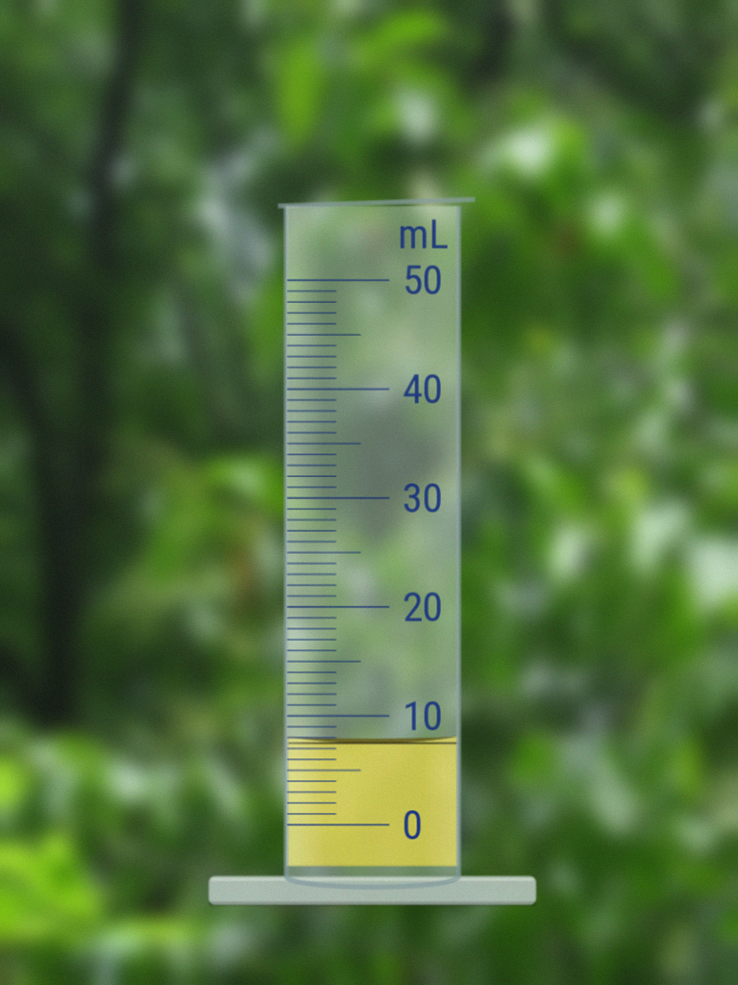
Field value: 7.5 mL
